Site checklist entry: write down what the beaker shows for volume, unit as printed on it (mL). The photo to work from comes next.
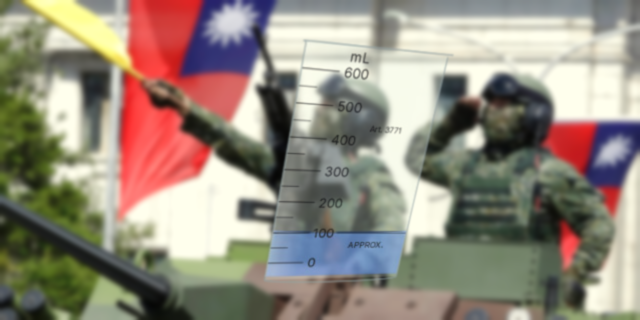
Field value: 100 mL
